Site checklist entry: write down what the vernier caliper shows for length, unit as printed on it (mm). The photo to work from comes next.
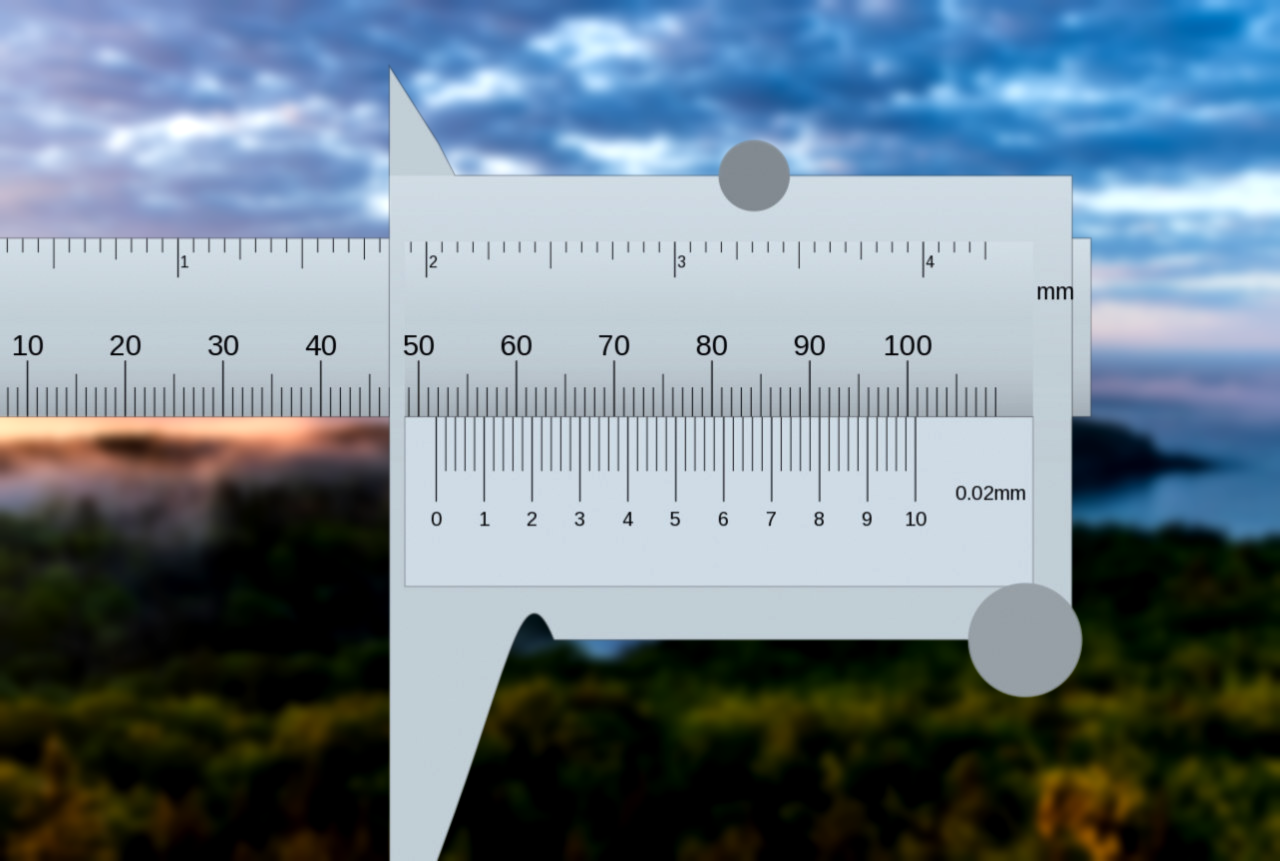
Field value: 51.8 mm
